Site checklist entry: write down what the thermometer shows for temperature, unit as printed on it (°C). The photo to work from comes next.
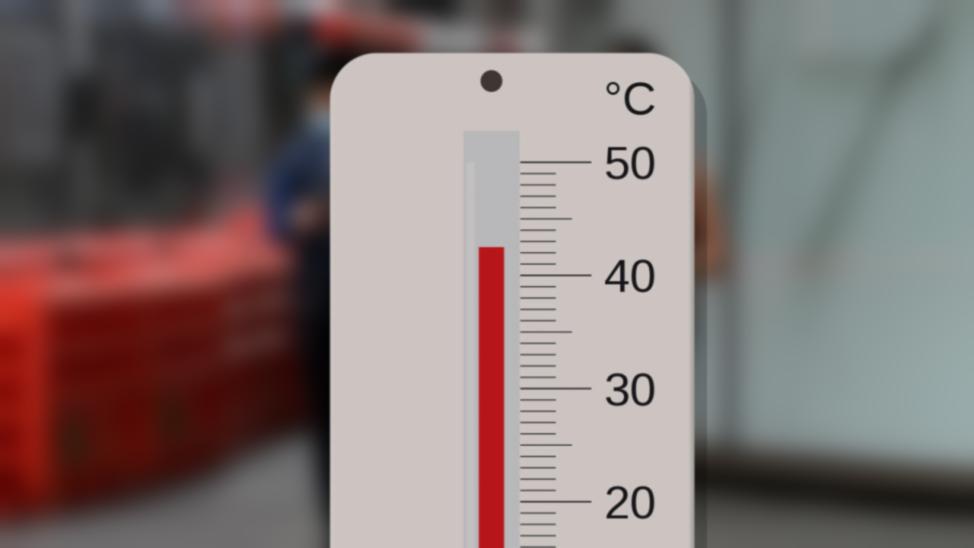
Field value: 42.5 °C
